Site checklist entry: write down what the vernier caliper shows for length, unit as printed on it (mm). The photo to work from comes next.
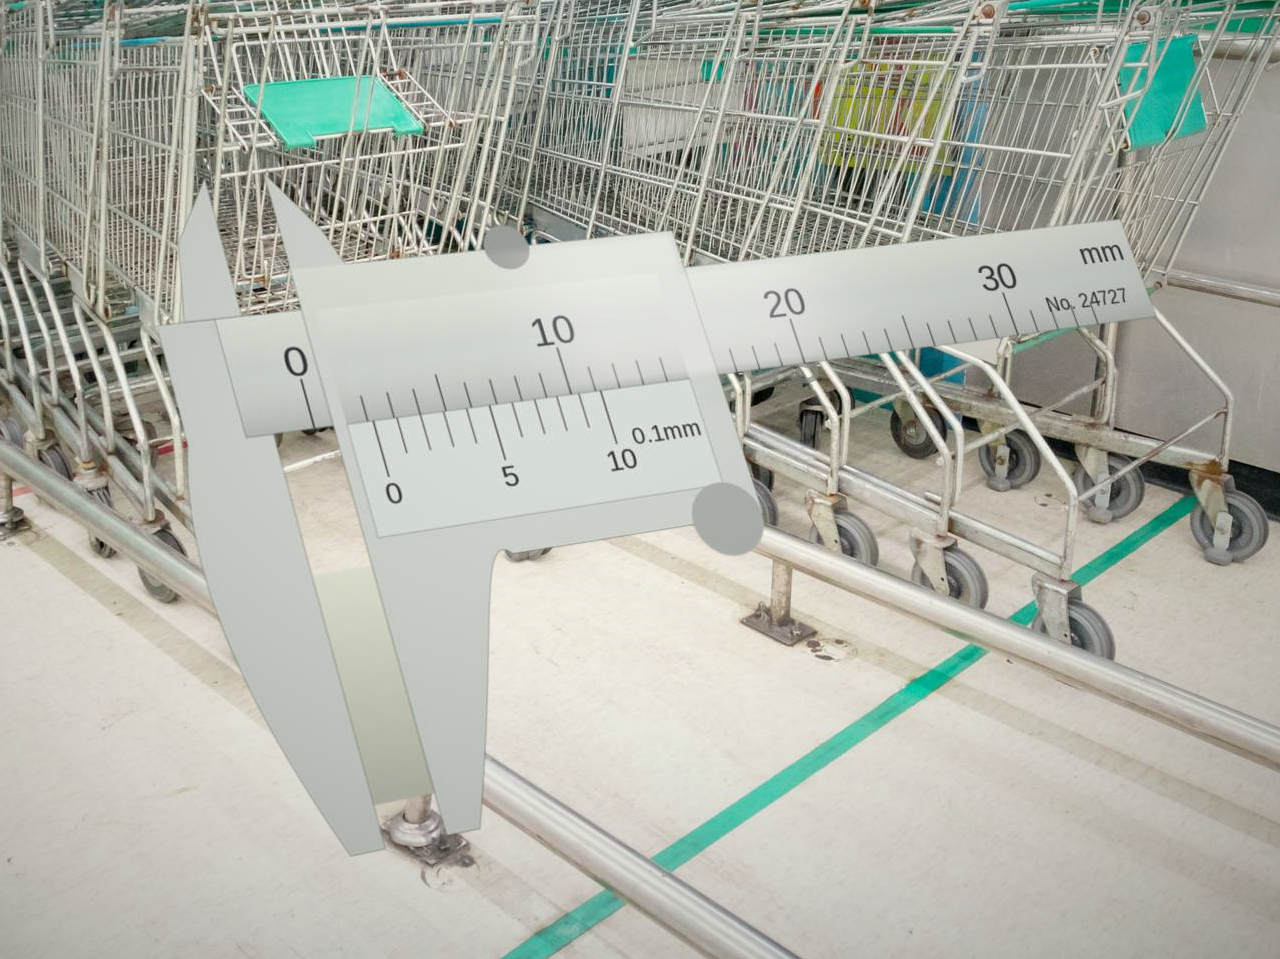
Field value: 2.2 mm
